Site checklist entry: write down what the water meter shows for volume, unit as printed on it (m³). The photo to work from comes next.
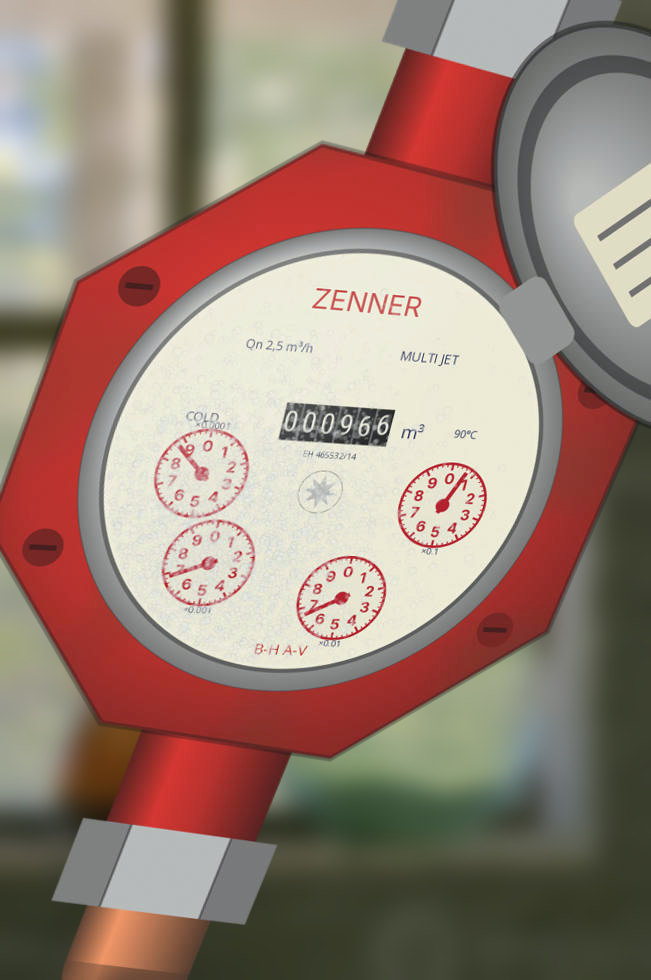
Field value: 966.0668 m³
